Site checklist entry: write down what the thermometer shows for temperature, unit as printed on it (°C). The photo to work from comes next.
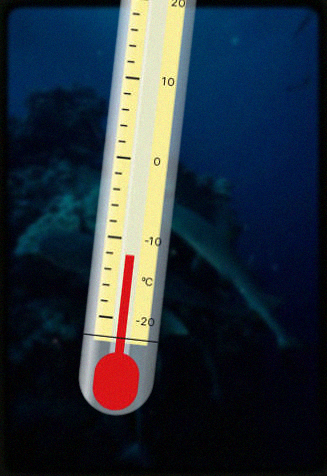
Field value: -12 °C
